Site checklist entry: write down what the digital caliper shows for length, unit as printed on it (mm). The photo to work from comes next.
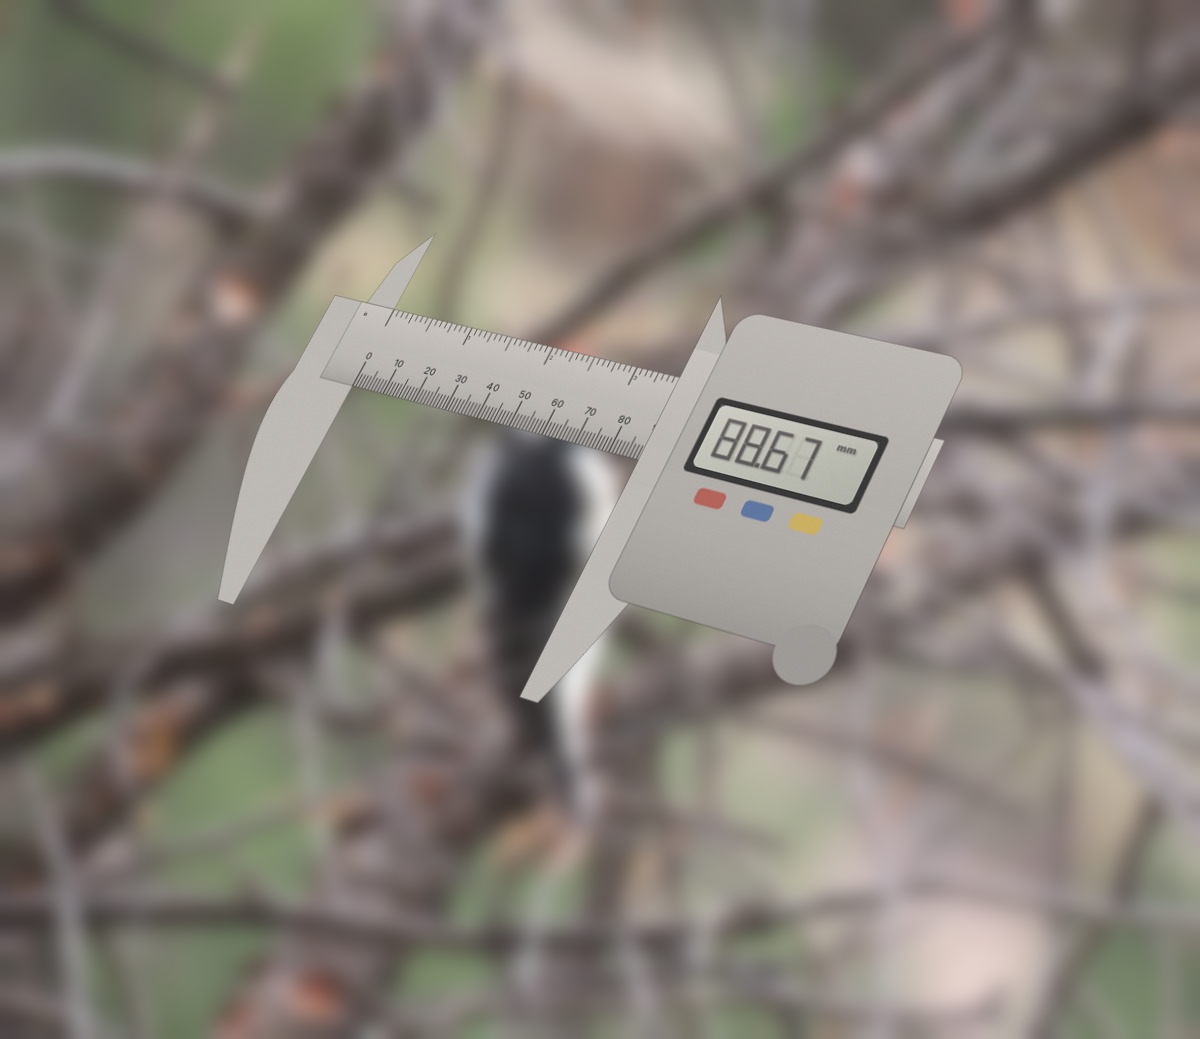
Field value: 88.67 mm
